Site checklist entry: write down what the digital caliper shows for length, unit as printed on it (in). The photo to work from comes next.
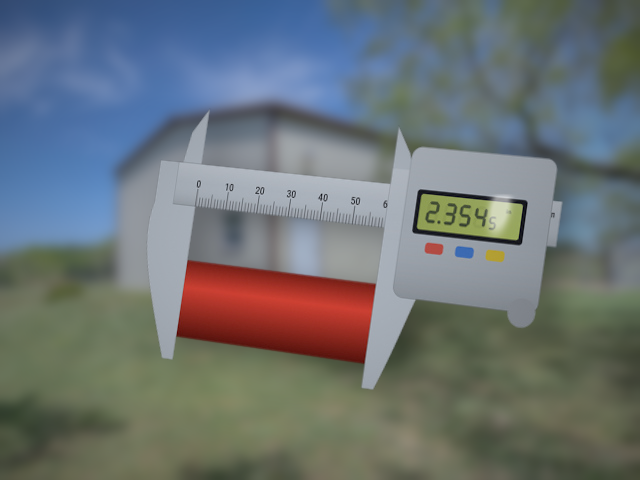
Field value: 2.3545 in
